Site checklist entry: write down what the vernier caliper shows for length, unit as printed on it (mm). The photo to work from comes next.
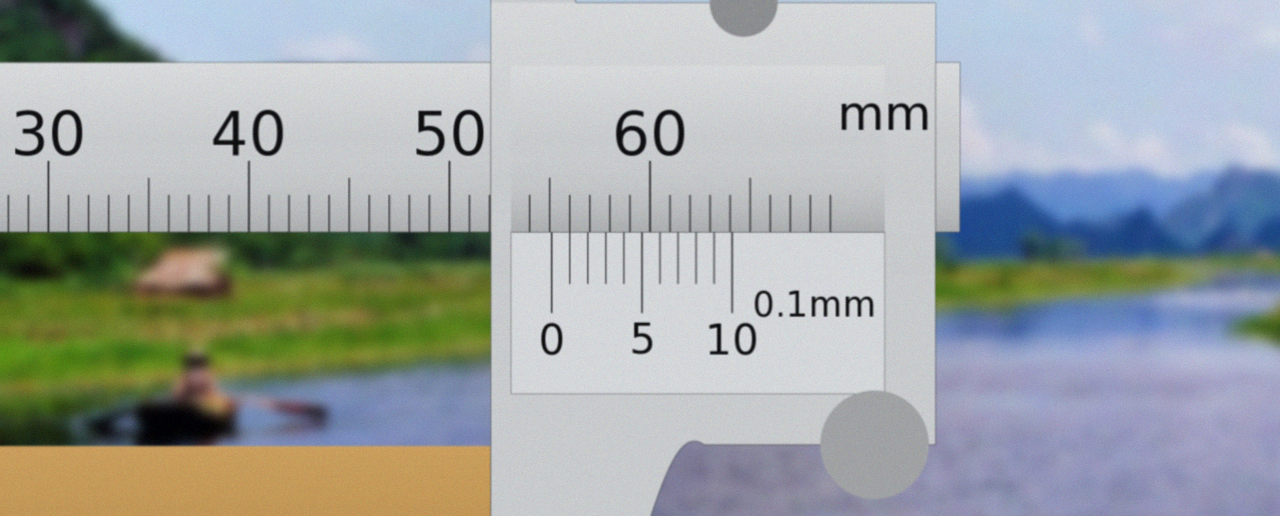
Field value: 55.1 mm
